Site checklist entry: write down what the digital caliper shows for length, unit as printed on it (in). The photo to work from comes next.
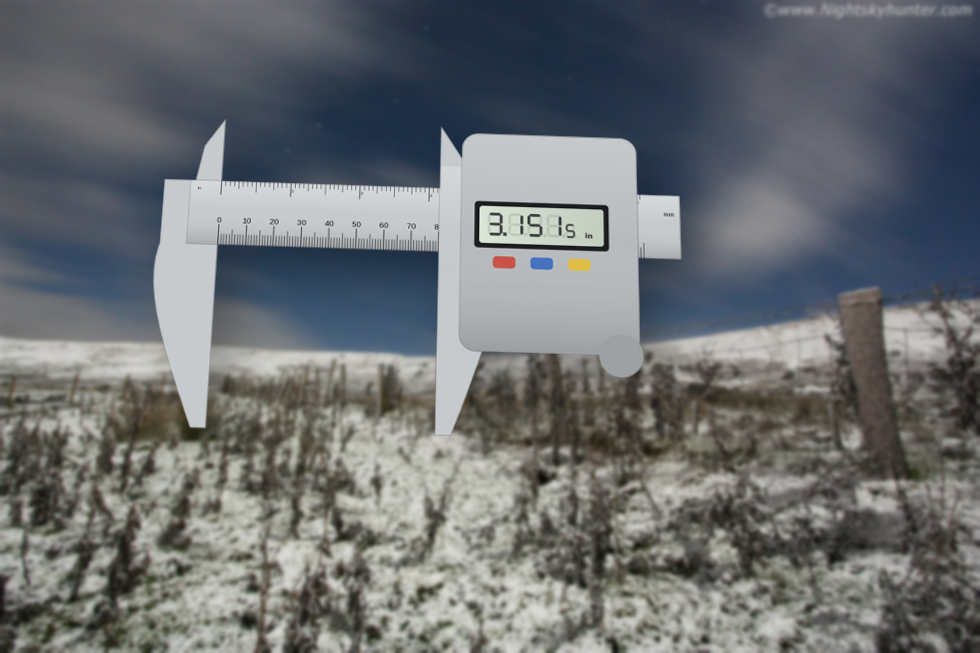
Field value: 3.1515 in
